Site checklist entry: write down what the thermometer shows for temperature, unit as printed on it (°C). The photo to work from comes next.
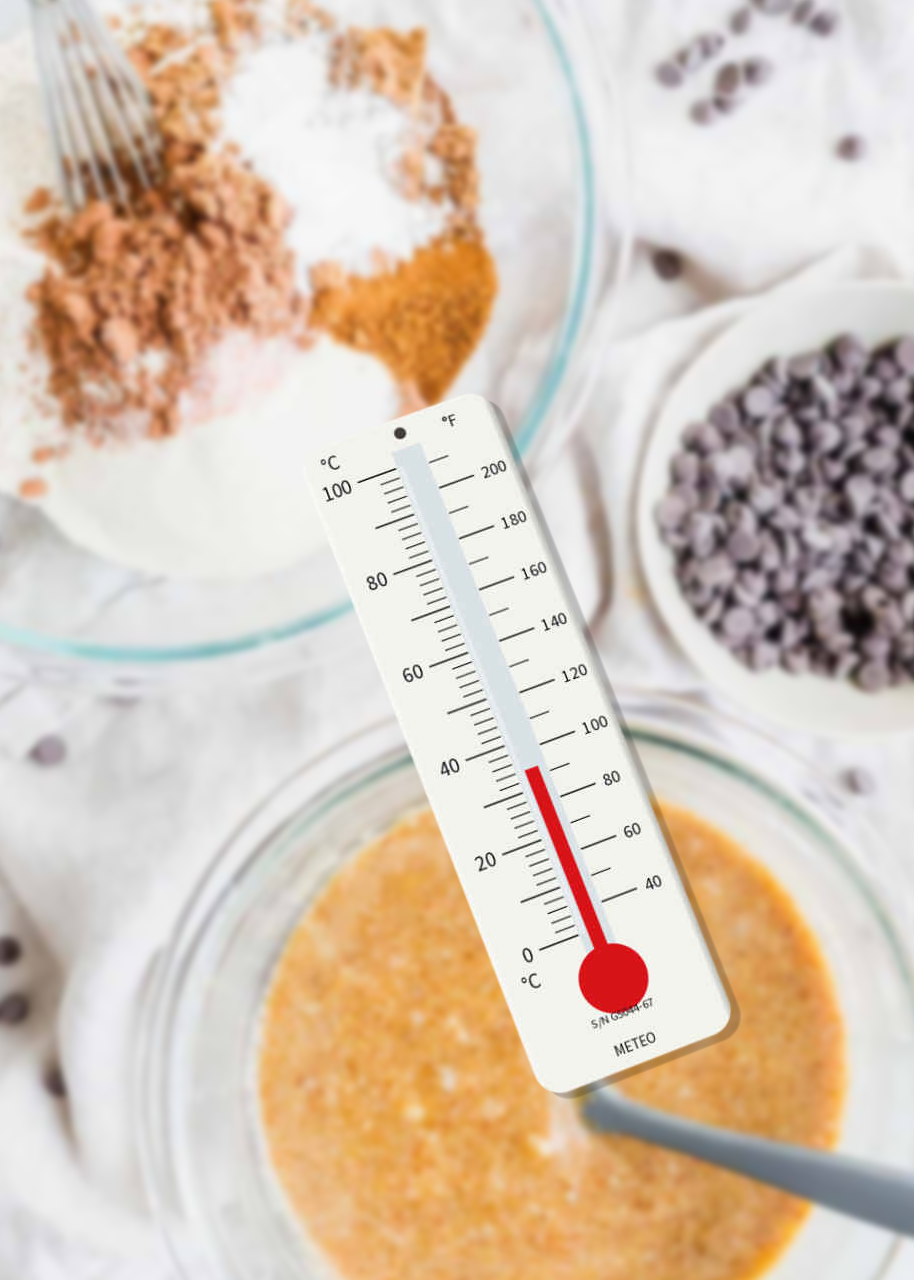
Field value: 34 °C
